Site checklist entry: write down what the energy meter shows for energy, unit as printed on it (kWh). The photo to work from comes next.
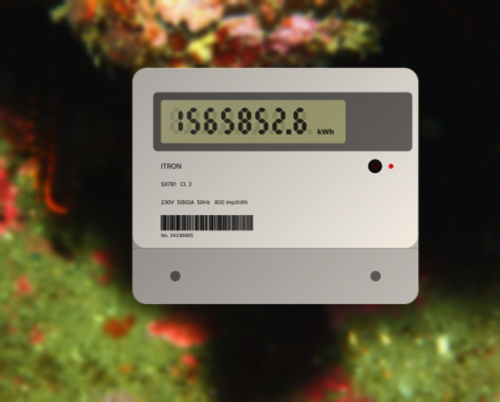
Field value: 1565852.6 kWh
